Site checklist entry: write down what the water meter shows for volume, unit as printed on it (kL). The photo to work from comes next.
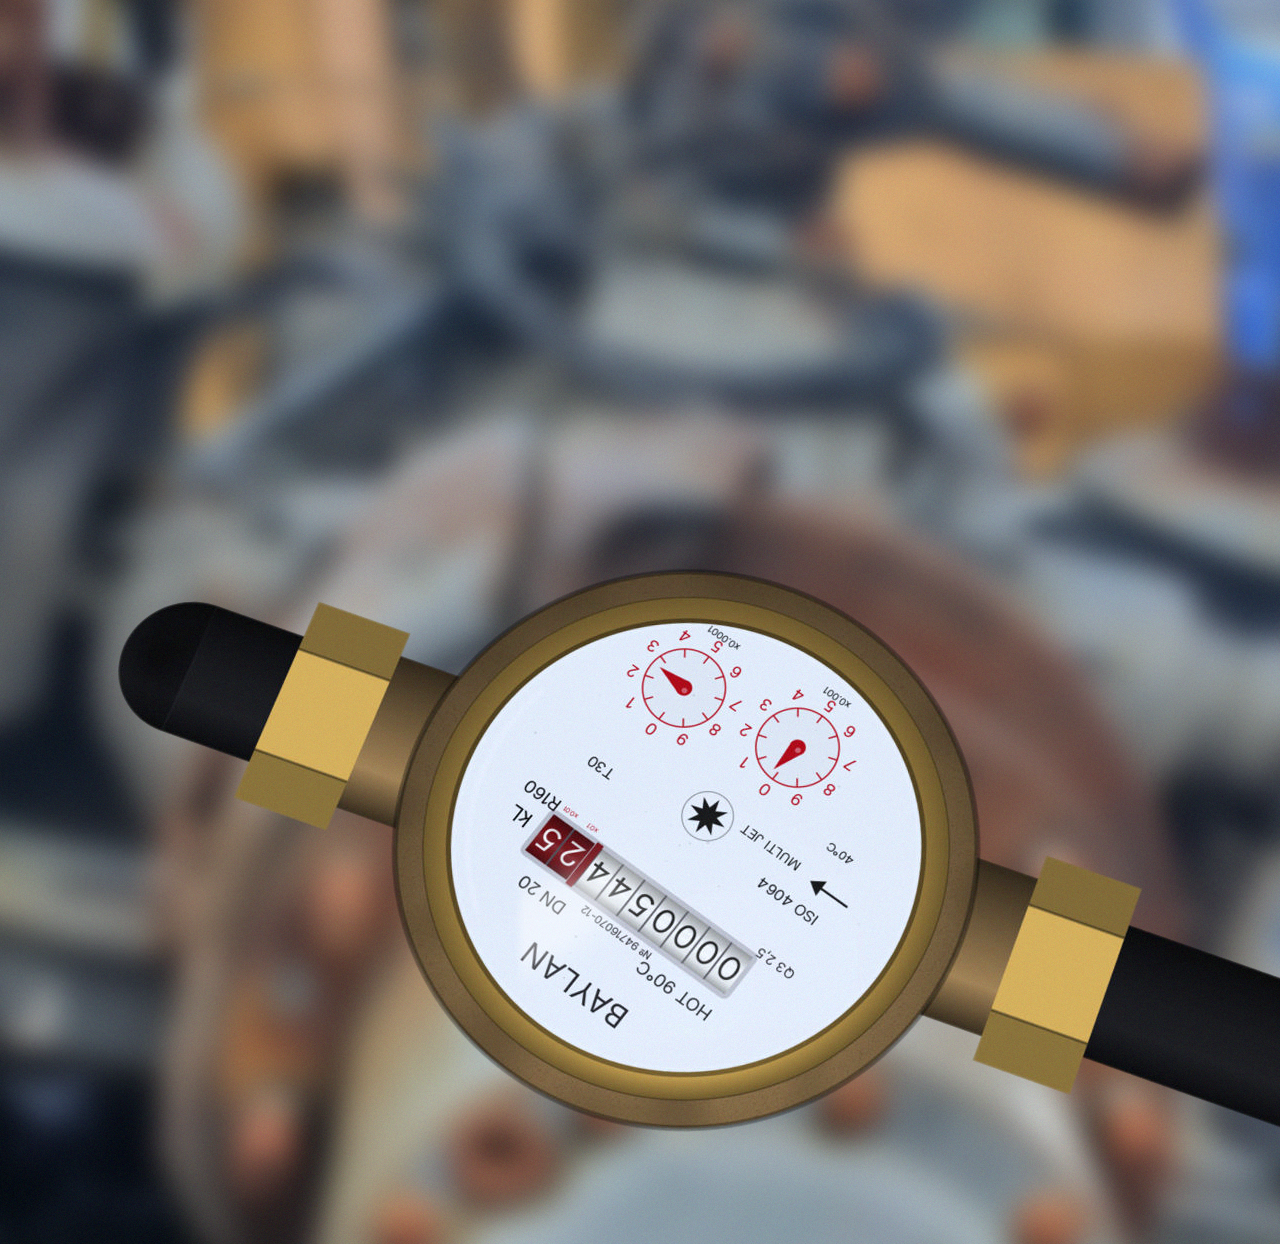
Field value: 544.2502 kL
